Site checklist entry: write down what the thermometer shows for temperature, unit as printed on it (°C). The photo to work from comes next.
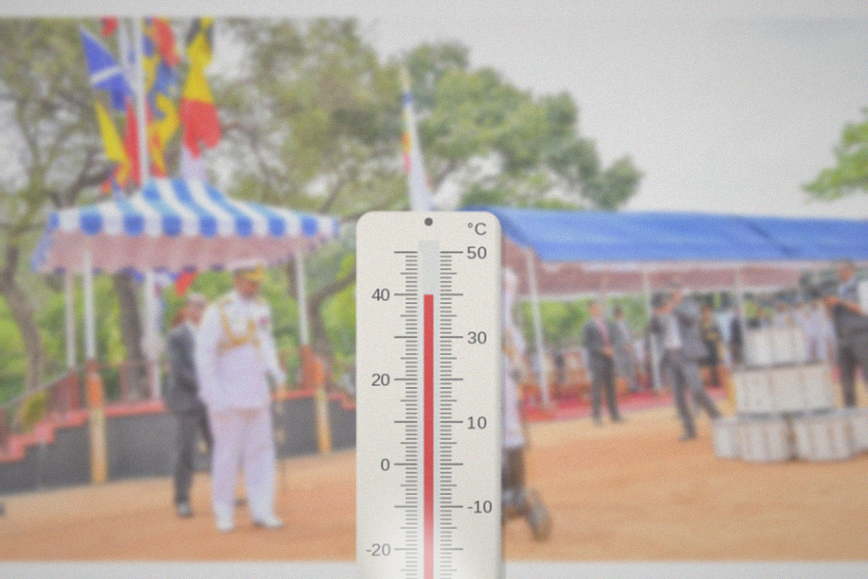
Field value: 40 °C
